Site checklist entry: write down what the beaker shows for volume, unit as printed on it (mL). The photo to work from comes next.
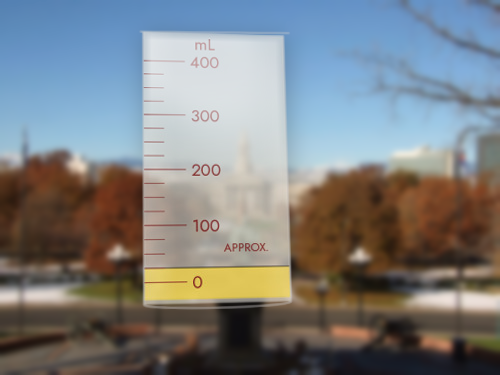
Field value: 25 mL
